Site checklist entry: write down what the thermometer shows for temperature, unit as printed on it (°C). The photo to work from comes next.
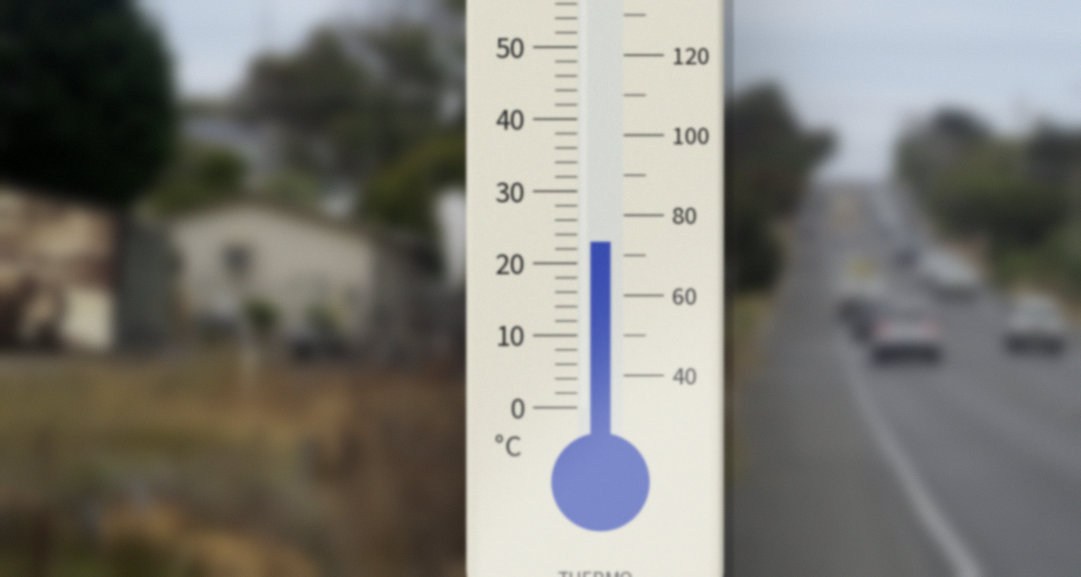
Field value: 23 °C
